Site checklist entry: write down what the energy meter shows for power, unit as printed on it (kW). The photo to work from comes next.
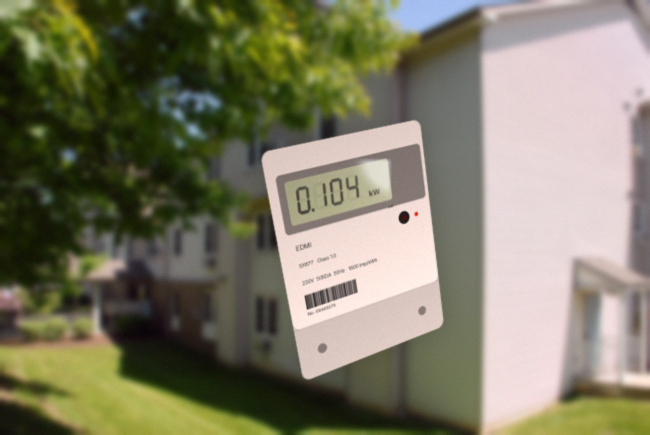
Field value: 0.104 kW
